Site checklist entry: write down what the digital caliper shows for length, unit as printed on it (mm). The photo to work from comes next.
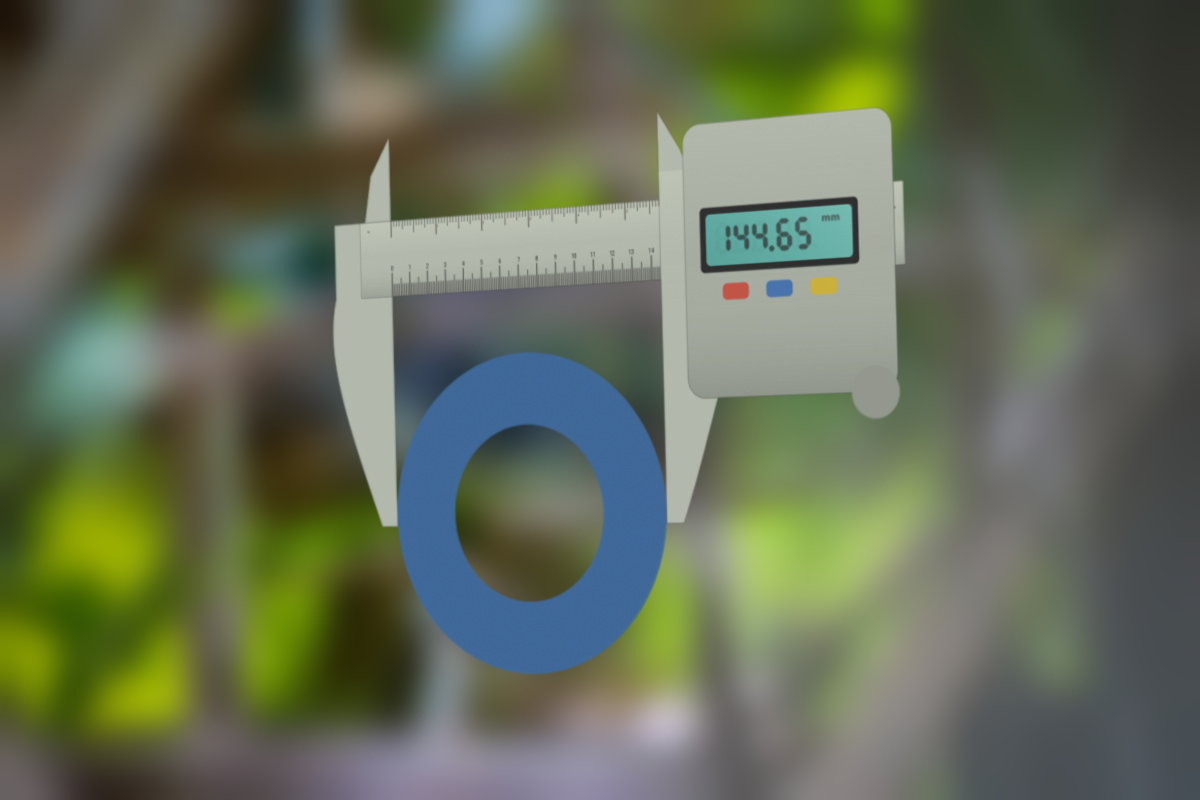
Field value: 144.65 mm
